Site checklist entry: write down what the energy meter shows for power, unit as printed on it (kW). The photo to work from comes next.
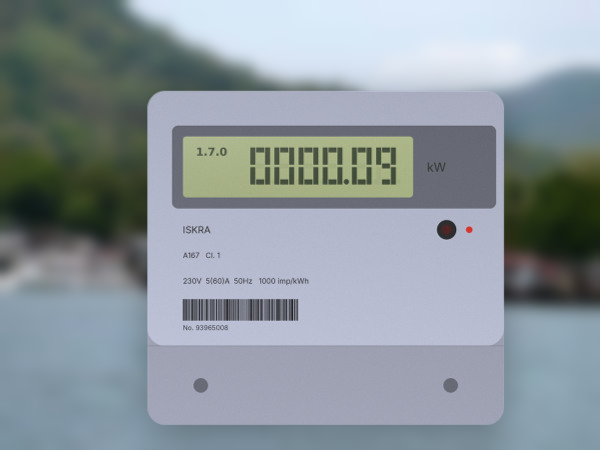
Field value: 0.09 kW
